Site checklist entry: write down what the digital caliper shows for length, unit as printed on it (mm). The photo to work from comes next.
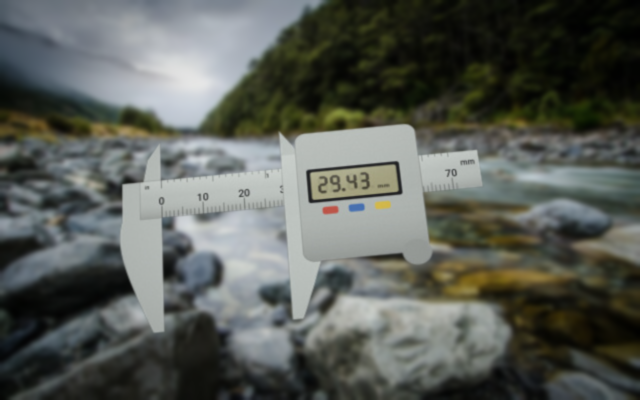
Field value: 29.43 mm
